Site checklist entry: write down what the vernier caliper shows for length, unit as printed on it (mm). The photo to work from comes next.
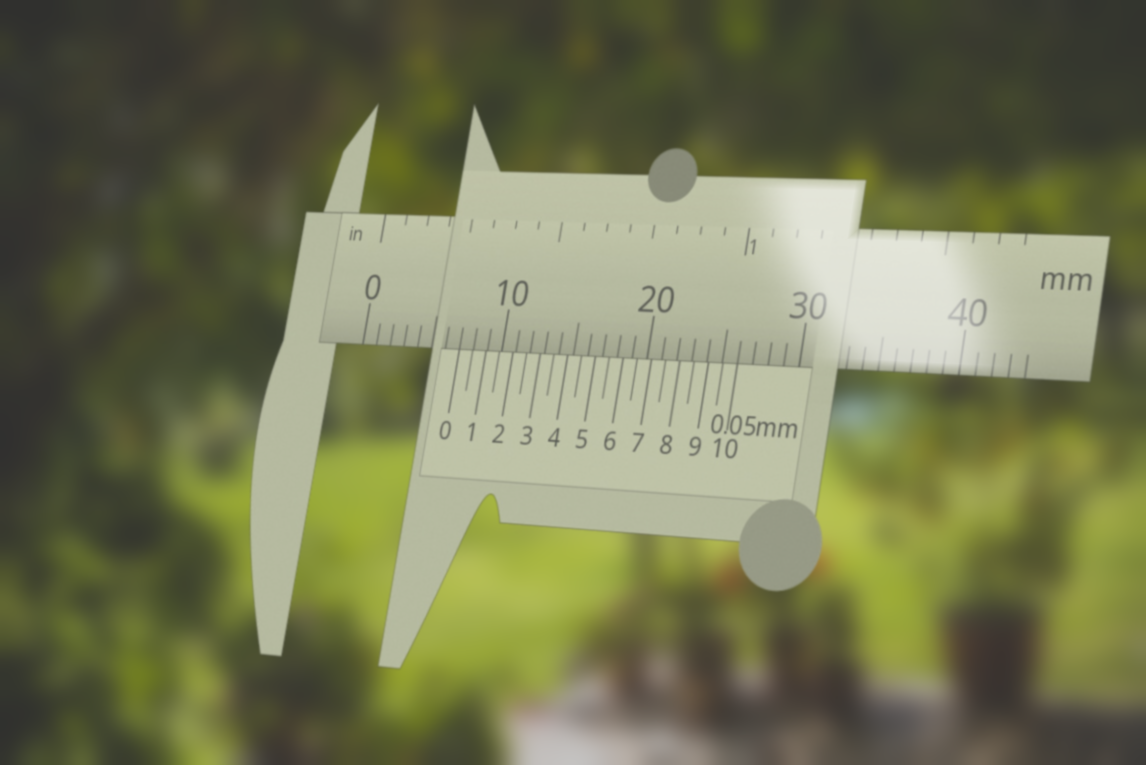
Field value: 7.0 mm
